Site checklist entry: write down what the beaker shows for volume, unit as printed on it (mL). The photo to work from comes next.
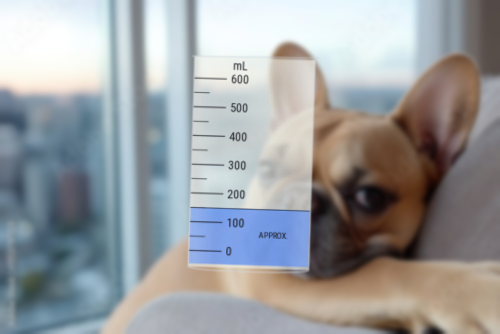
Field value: 150 mL
